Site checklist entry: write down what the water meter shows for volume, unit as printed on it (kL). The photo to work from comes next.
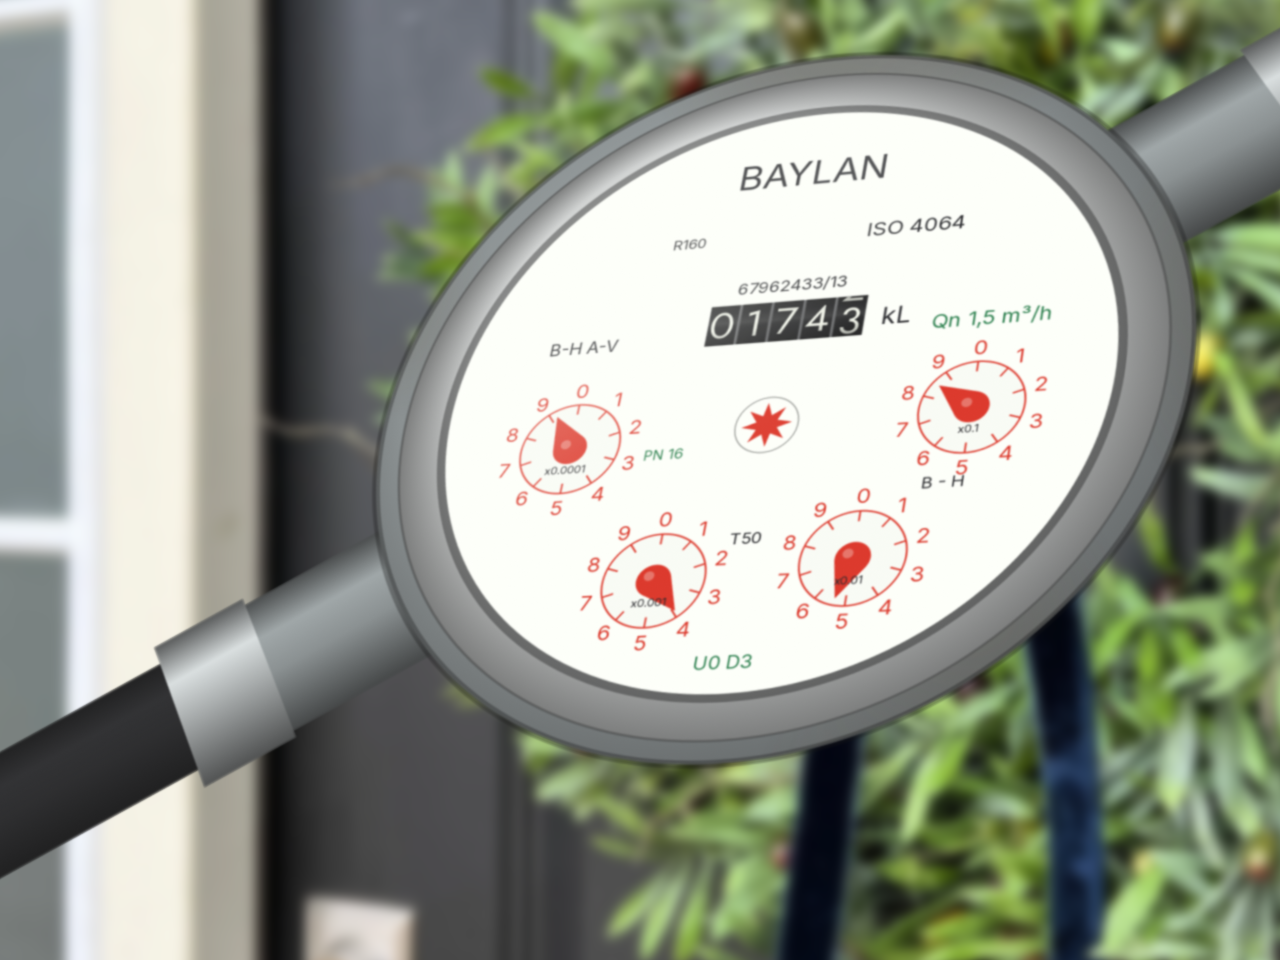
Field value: 1742.8539 kL
